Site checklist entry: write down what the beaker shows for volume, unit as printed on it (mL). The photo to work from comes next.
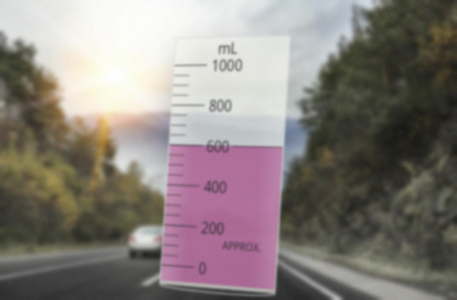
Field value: 600 mL
